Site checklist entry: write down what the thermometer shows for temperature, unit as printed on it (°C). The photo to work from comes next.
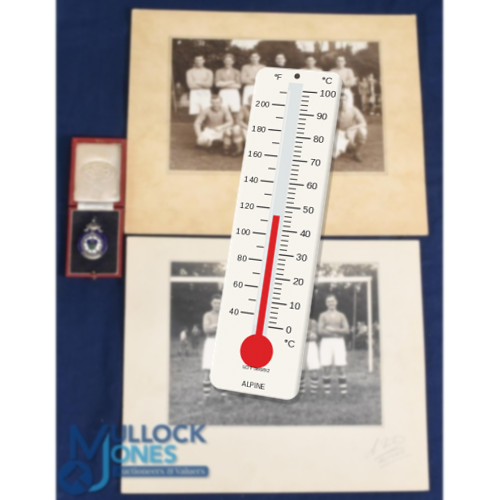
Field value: 46 °C
